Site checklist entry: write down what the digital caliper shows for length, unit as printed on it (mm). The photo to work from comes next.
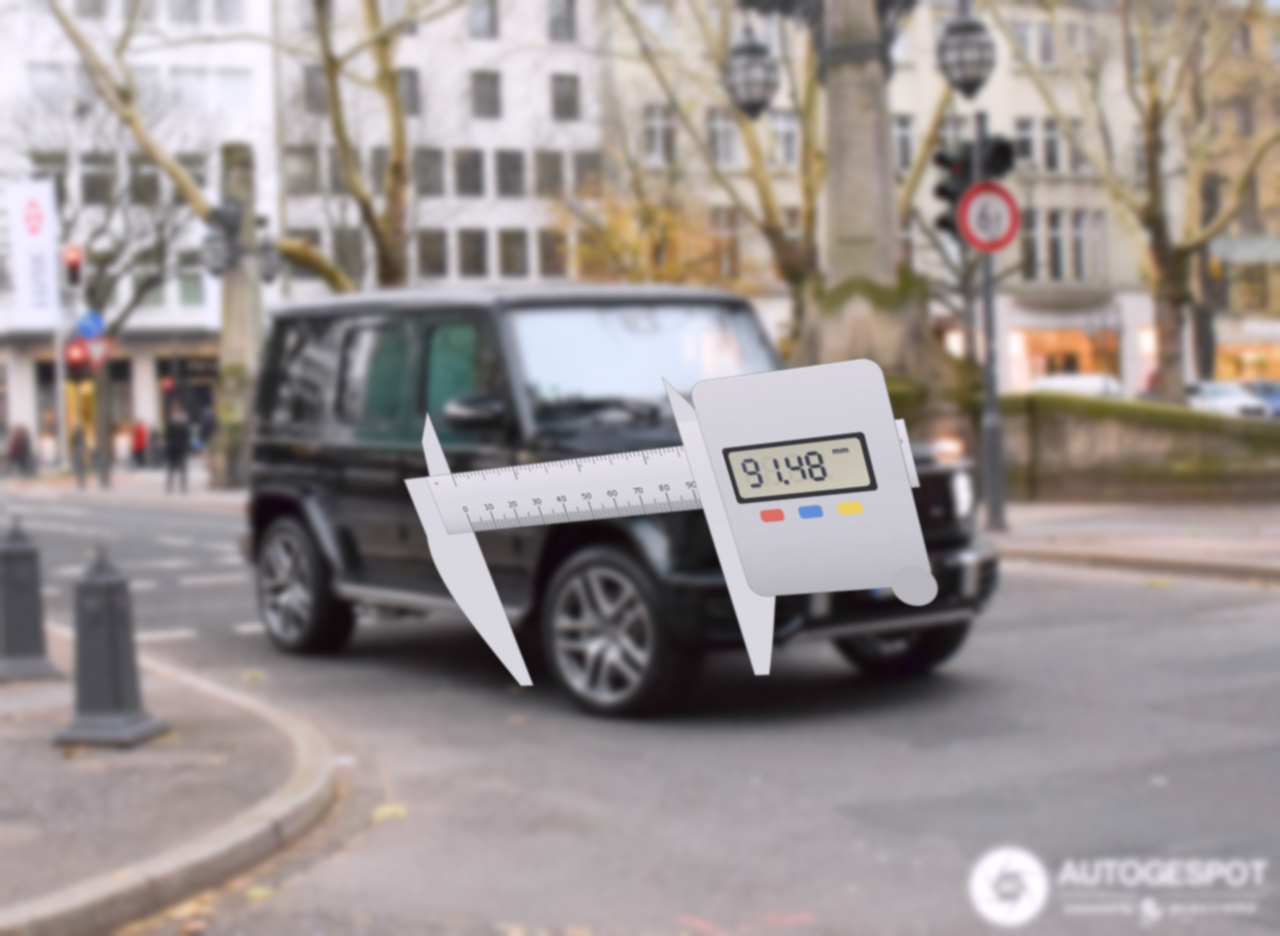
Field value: 91.48 mm
